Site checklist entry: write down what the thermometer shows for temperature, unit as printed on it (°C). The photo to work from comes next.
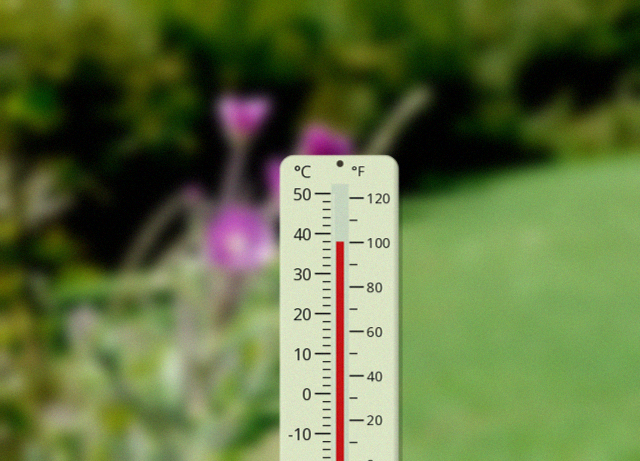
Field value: 38 °C
